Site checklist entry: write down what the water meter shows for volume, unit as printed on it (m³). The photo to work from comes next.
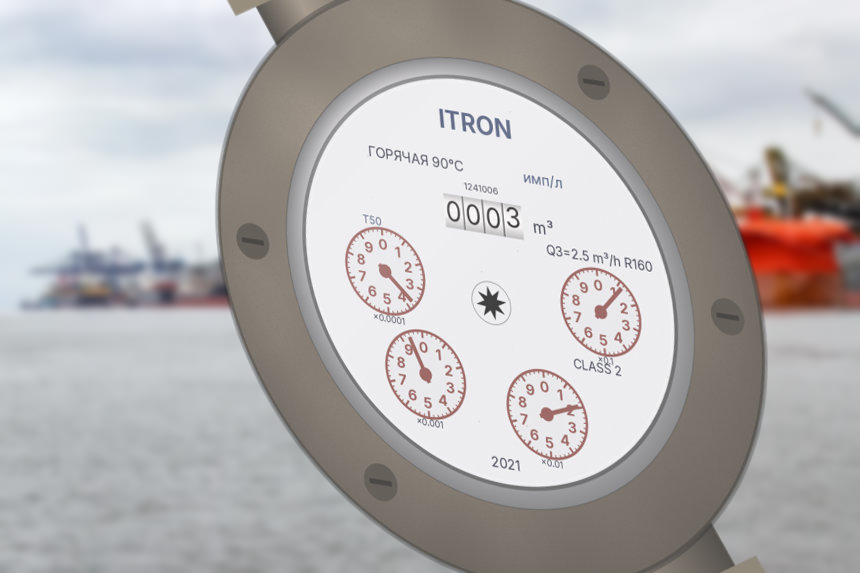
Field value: 3.1193 m³
